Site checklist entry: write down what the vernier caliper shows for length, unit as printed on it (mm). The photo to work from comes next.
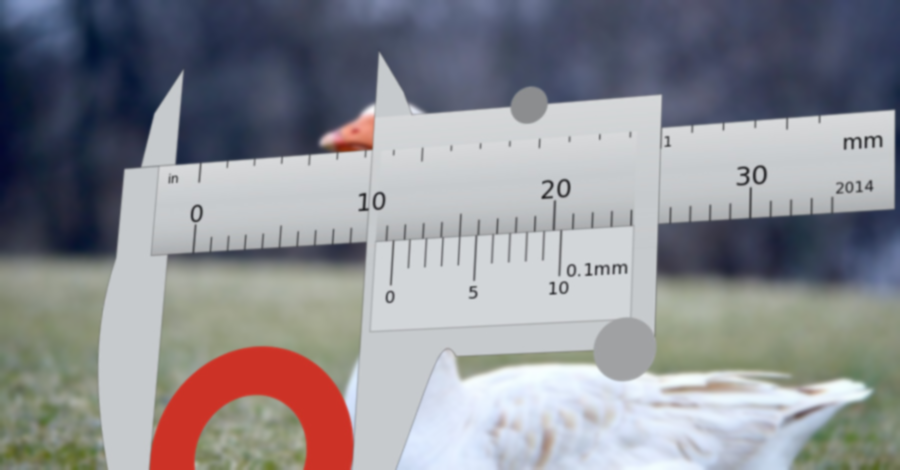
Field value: 11.4 mm
